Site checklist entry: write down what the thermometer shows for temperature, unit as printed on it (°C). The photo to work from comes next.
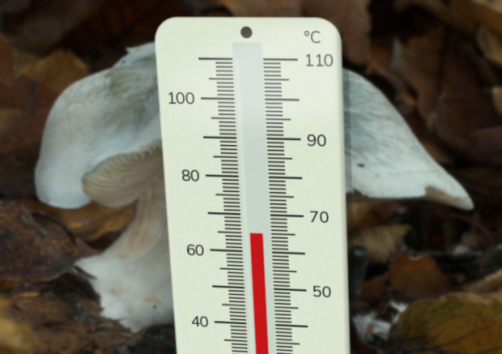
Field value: 65 °C
